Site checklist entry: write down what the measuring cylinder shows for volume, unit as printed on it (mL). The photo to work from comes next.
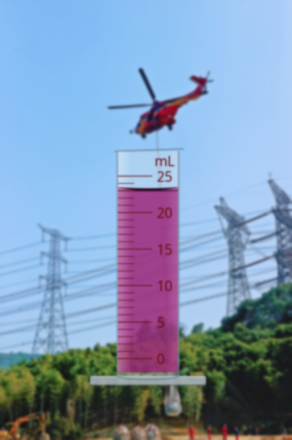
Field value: 23 mL
